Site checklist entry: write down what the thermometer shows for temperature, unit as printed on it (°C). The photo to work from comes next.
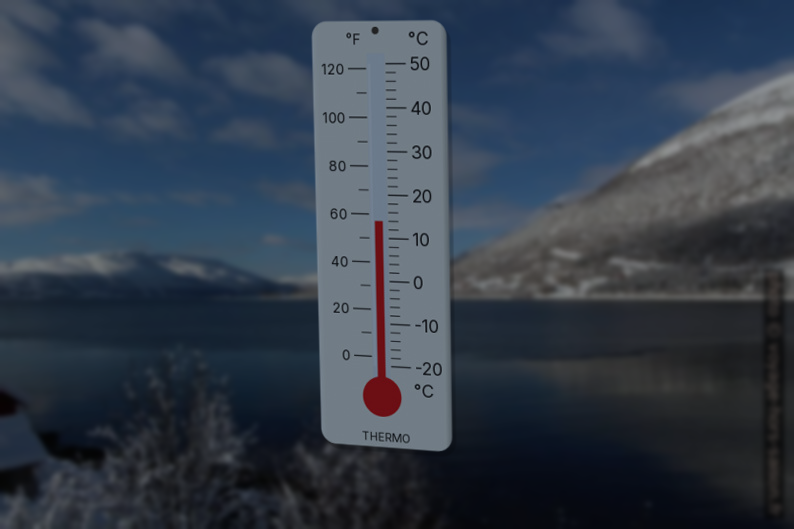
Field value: 14 °C
